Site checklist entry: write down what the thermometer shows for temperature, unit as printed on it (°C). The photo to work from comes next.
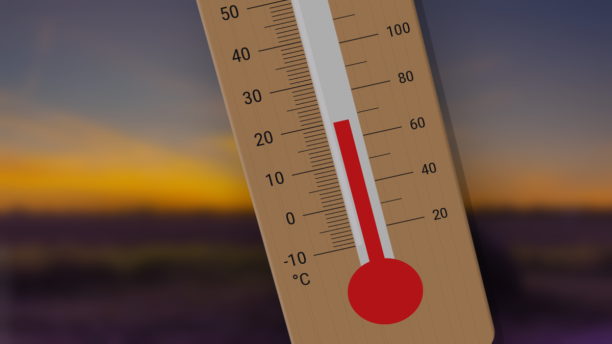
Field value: 20 °C
